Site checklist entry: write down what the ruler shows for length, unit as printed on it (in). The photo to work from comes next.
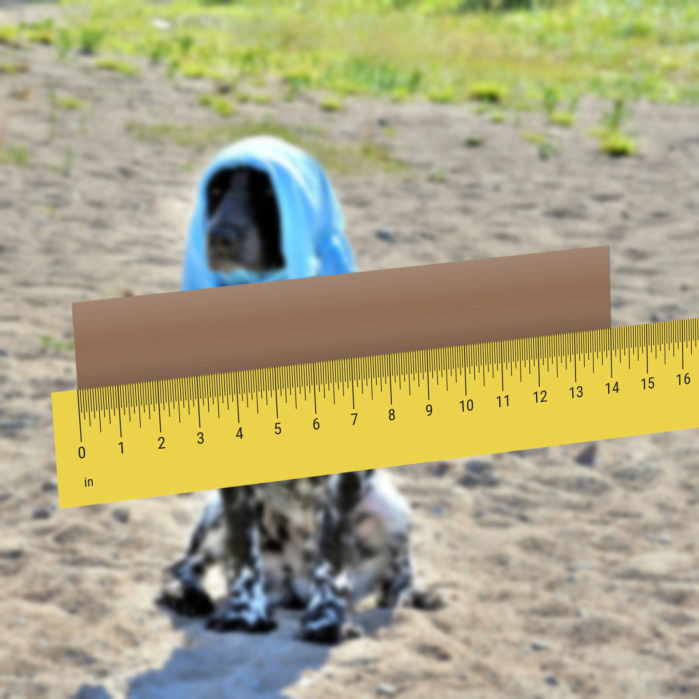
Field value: 14 in
